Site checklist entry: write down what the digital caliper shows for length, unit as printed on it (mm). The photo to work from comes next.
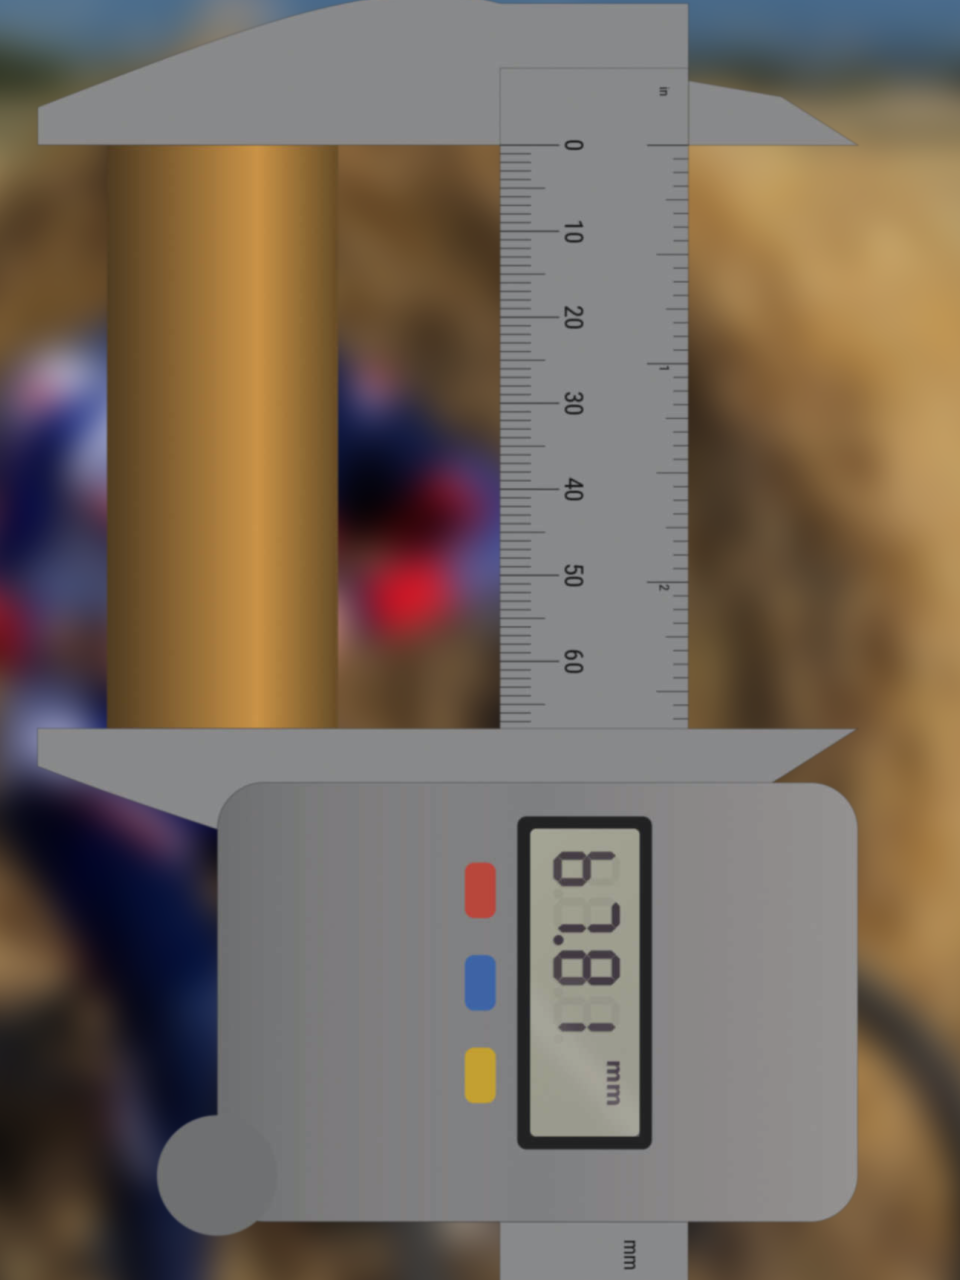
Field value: 67.81 mm
